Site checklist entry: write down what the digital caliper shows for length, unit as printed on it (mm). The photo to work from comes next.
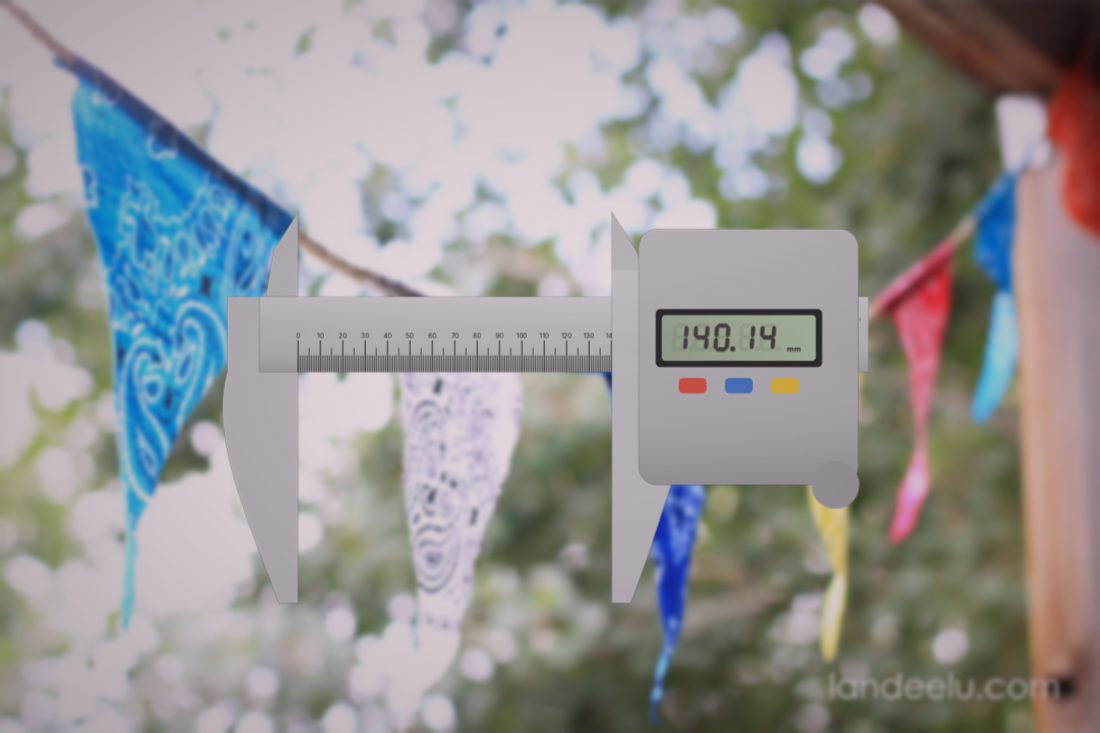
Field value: 140.14 mm
